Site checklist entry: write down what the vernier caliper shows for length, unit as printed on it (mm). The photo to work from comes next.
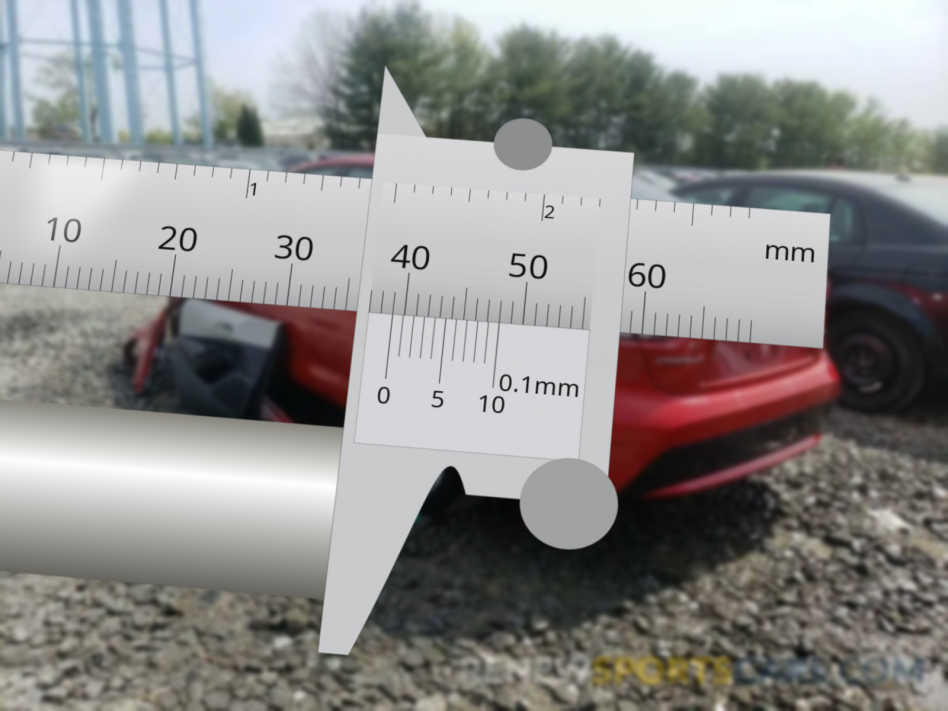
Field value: 39.0 mm
